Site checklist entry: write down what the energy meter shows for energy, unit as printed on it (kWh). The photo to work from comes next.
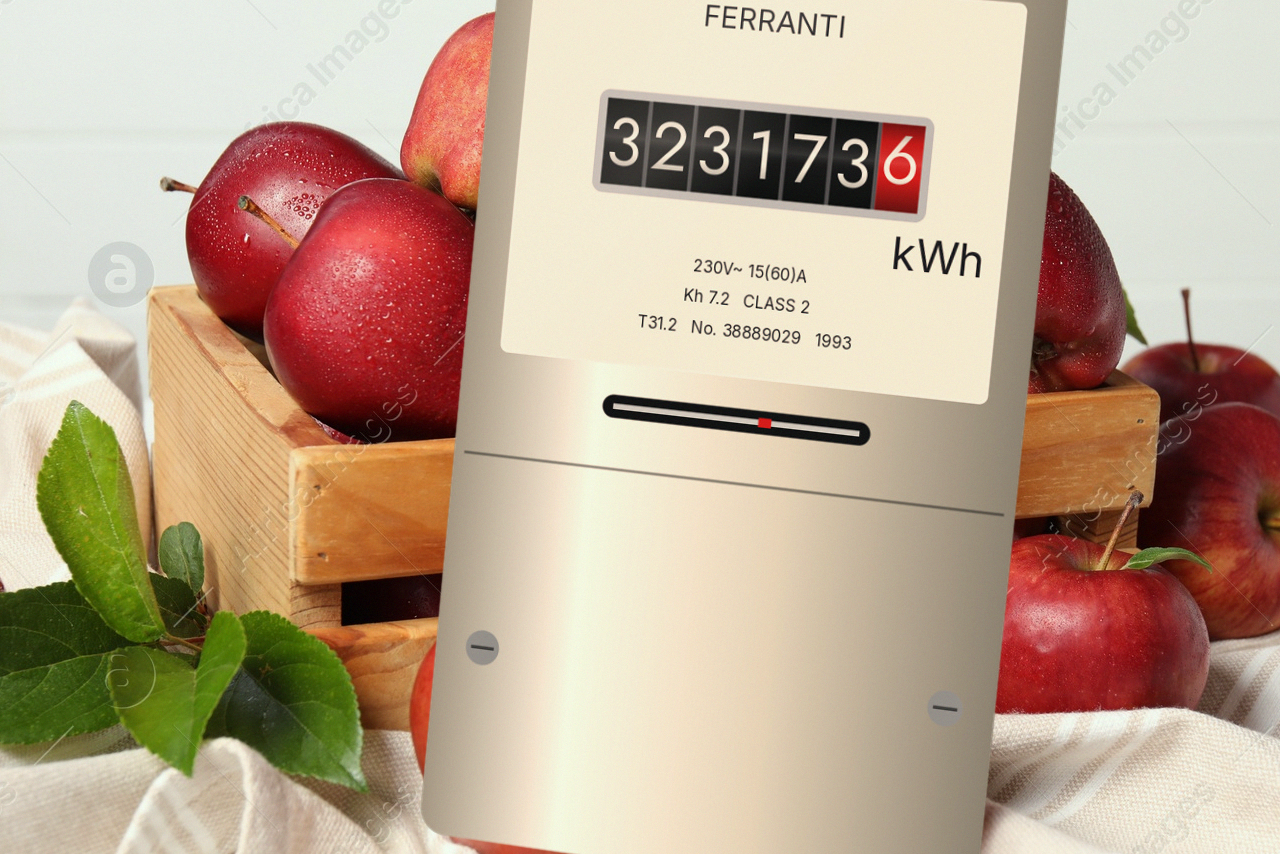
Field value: 323173.6 kWh
